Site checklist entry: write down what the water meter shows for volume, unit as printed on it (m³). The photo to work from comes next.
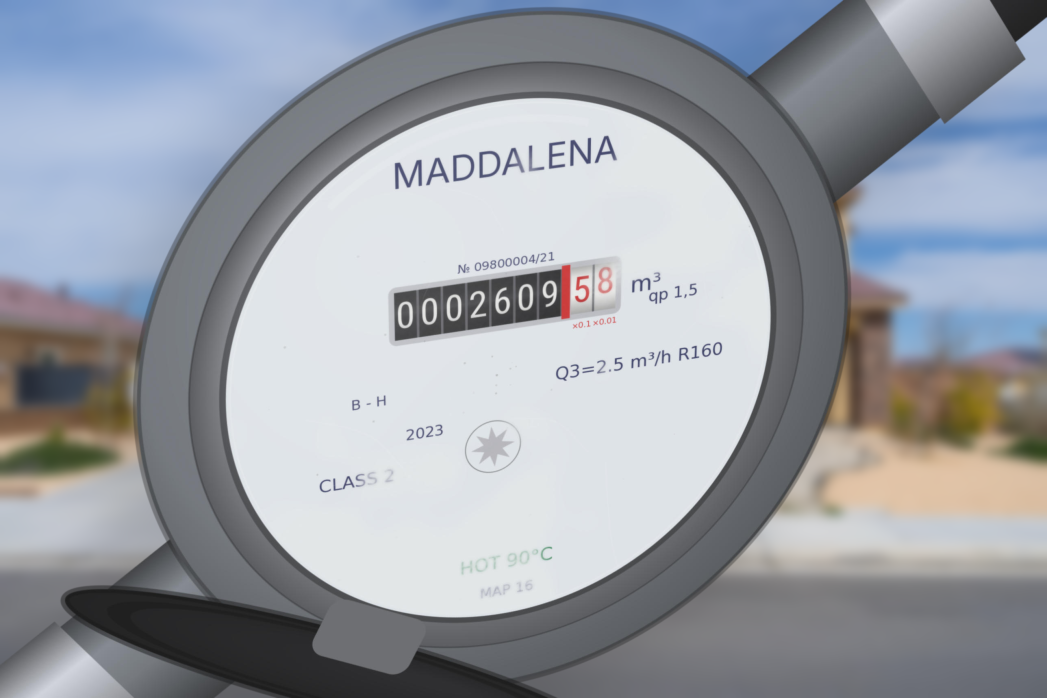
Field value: 2609.58 m³
